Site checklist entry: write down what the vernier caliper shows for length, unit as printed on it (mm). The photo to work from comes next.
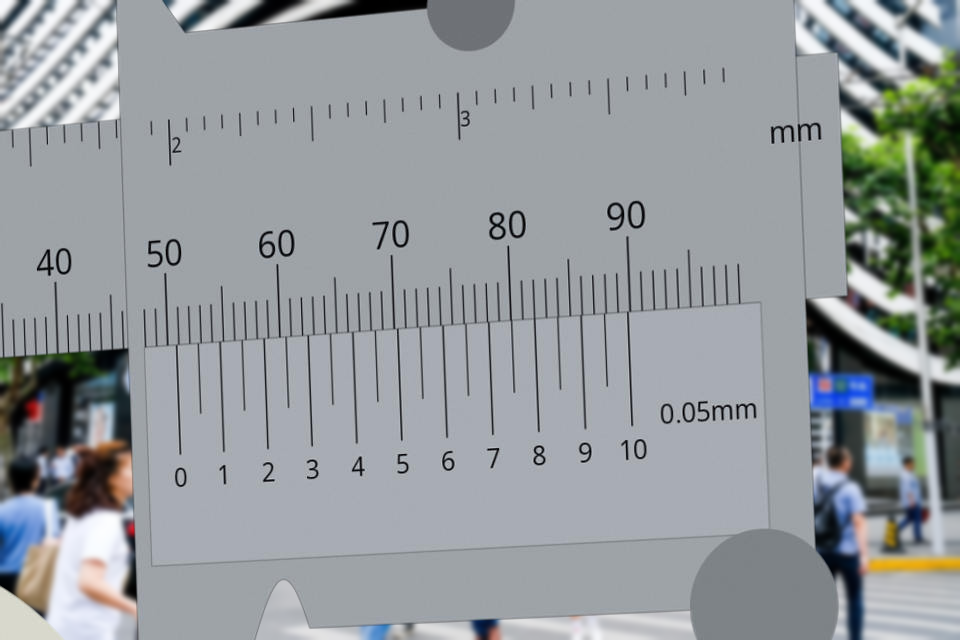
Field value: 50.8 mm
